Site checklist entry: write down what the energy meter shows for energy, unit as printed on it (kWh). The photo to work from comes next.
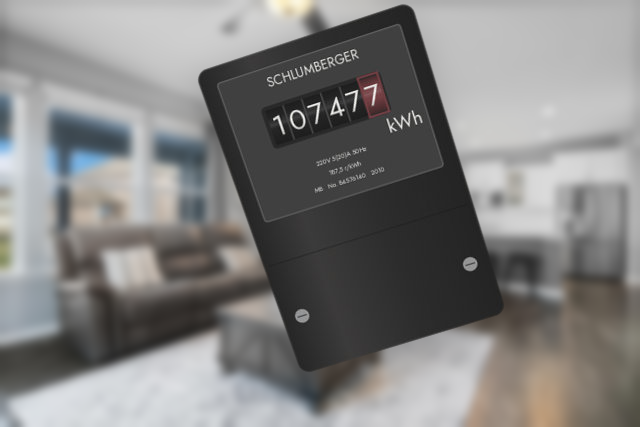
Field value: 10747.7 kWh
